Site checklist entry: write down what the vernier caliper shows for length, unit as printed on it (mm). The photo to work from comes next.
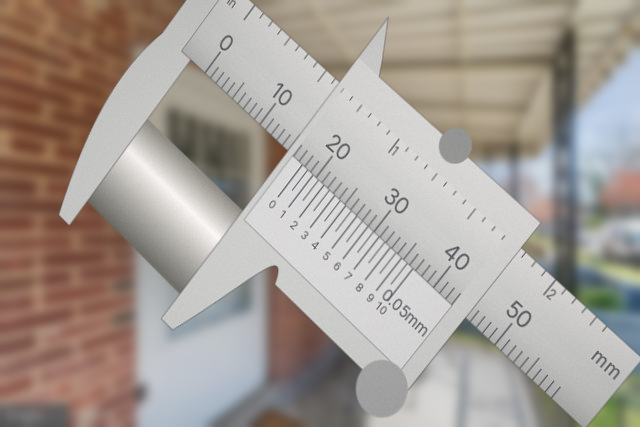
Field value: 17.6 mm
